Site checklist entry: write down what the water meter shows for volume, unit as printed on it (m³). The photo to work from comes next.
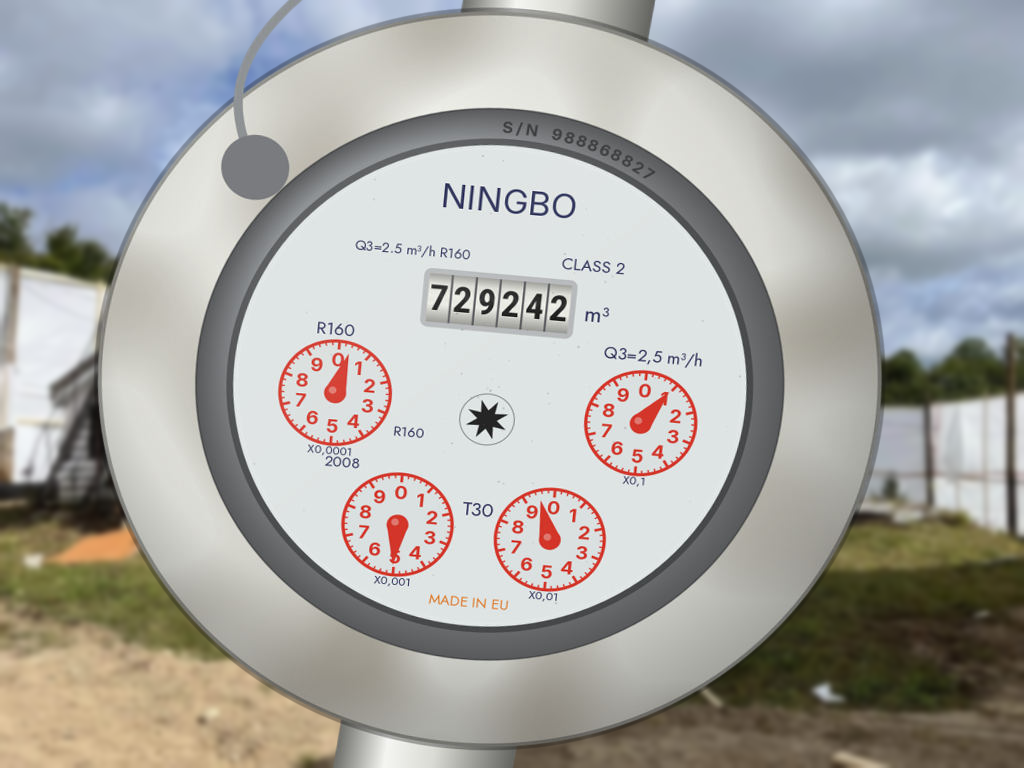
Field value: 729242.0950 m³
